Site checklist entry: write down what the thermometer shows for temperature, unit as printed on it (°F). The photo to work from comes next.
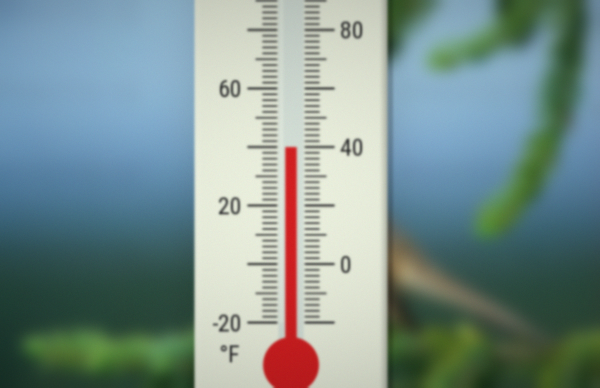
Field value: 40 °F
